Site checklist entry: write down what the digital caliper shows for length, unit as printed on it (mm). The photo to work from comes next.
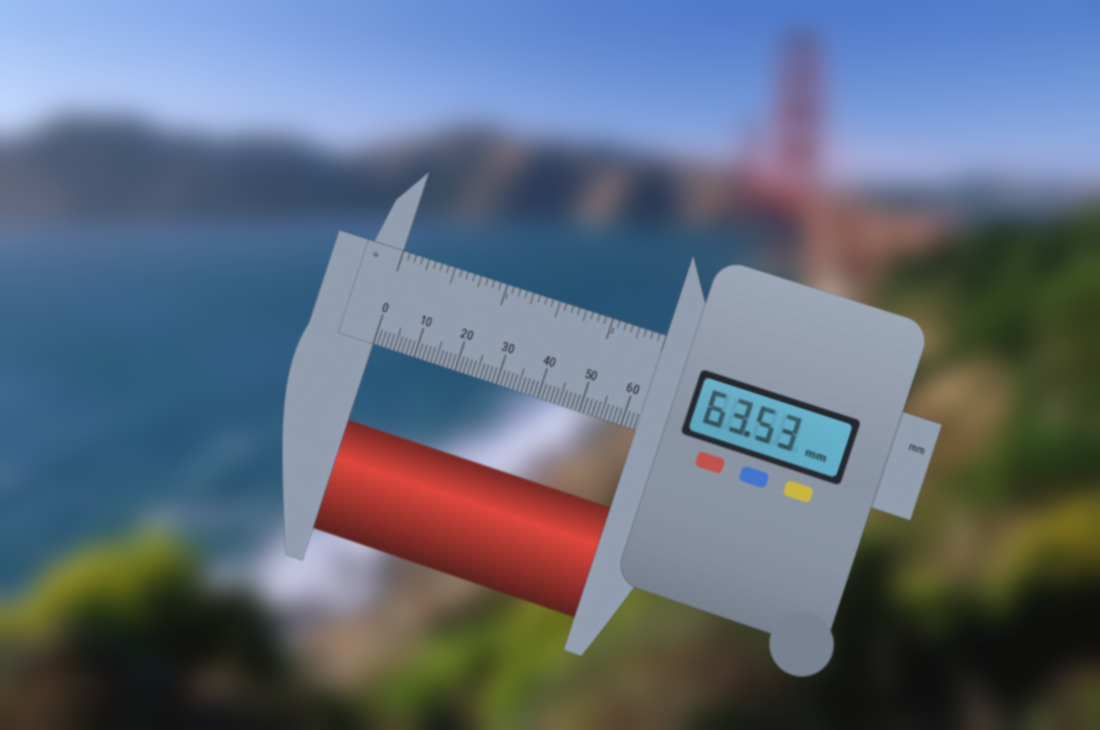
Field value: 63.53 mm
